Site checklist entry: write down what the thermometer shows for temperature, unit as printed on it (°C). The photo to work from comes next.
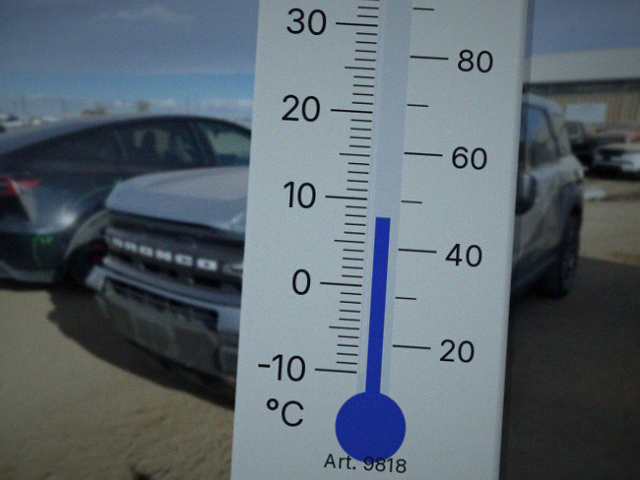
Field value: 8 °C
